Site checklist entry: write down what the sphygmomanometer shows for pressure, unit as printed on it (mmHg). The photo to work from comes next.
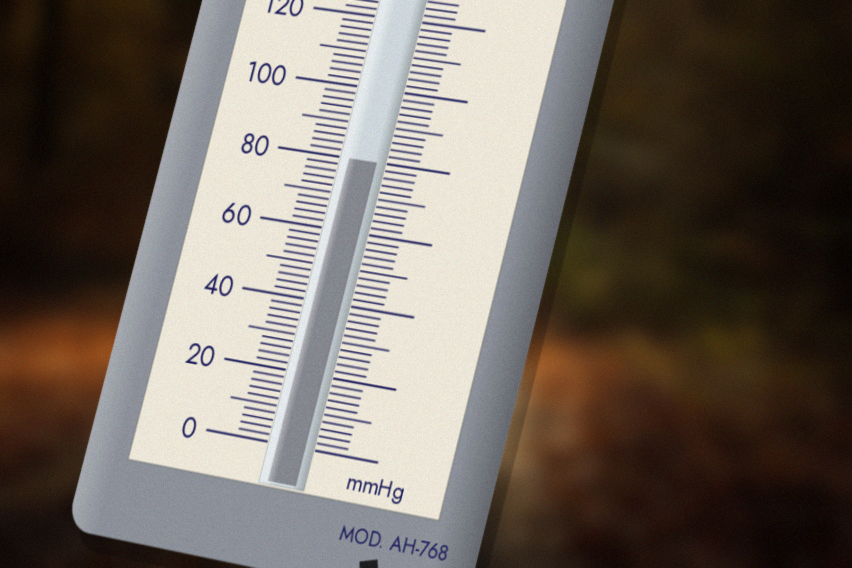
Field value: 80 mmHg
